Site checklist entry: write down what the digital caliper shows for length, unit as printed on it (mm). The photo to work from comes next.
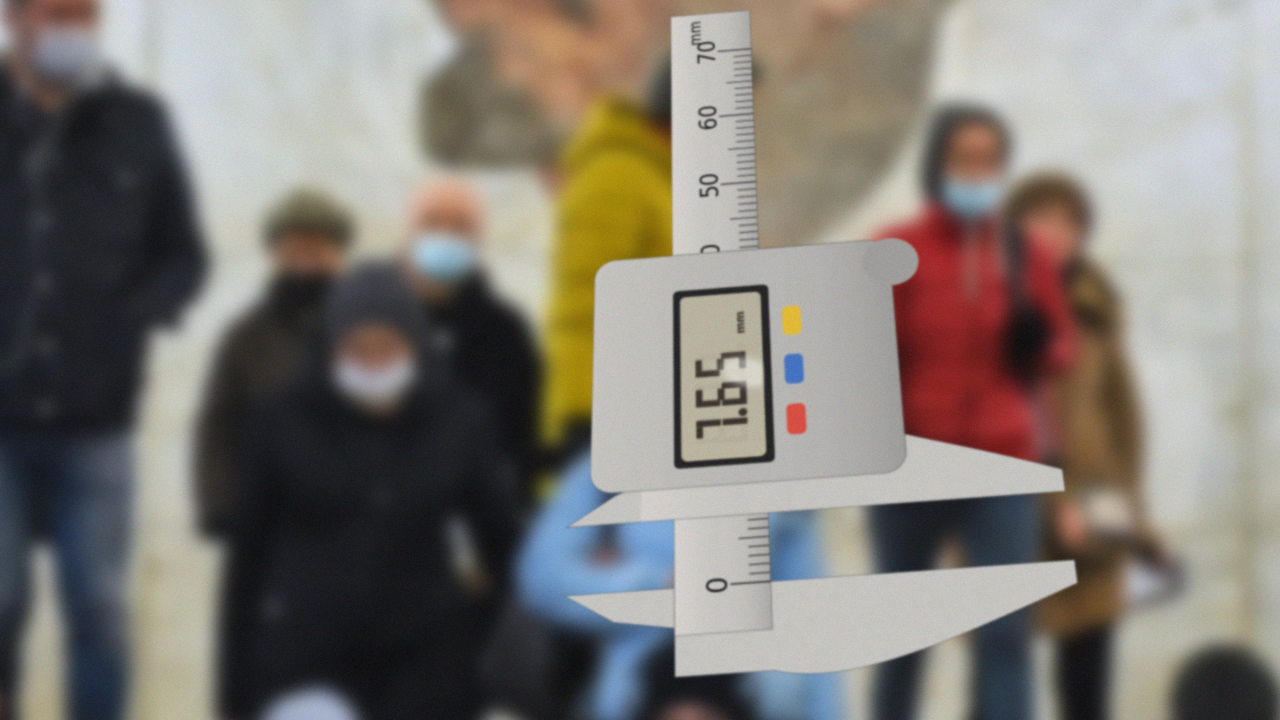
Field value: 7.65 mm
